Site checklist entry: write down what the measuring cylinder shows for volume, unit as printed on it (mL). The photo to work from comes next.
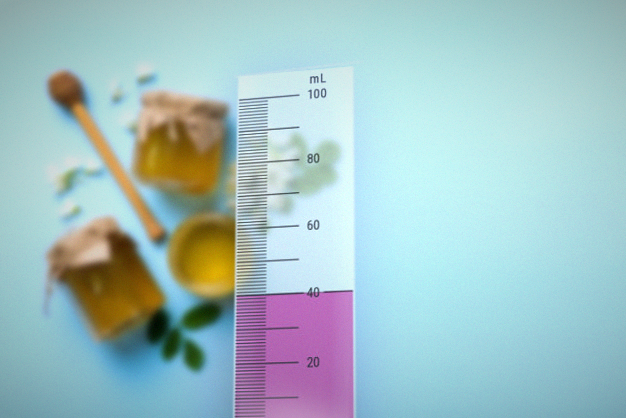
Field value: 40 mL
